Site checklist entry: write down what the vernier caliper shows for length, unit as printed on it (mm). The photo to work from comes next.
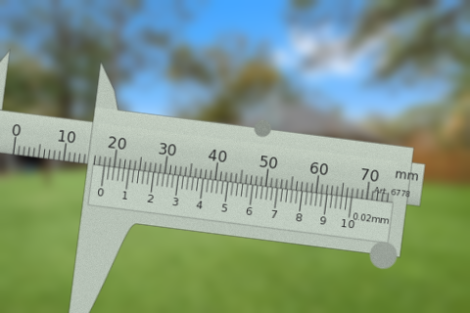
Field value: 18.0 mm
